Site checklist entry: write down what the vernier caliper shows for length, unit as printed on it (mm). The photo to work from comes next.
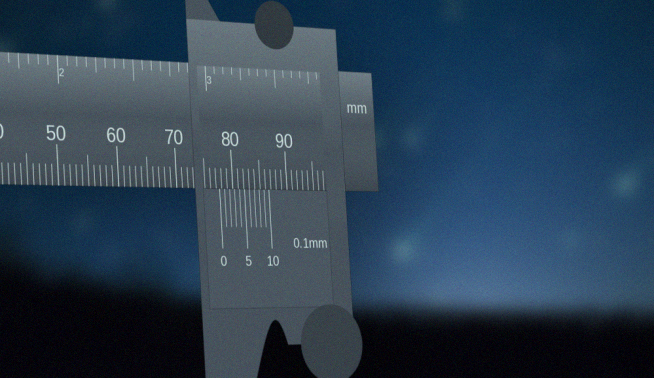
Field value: 77.6 mm
